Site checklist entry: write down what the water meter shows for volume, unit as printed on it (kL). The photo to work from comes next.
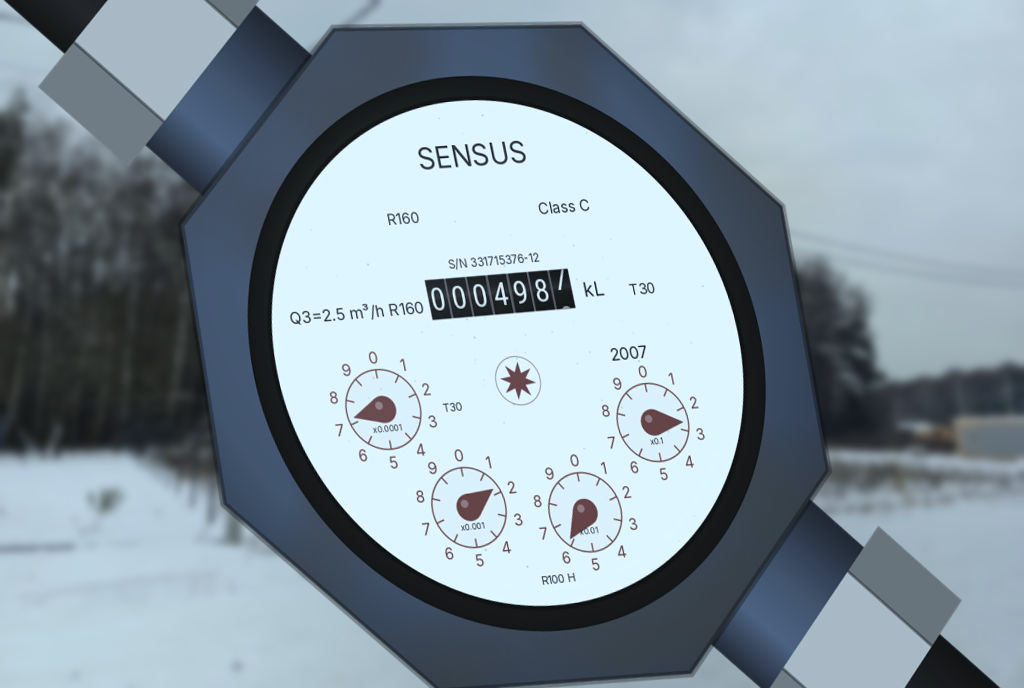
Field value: 4987.2617 kL
